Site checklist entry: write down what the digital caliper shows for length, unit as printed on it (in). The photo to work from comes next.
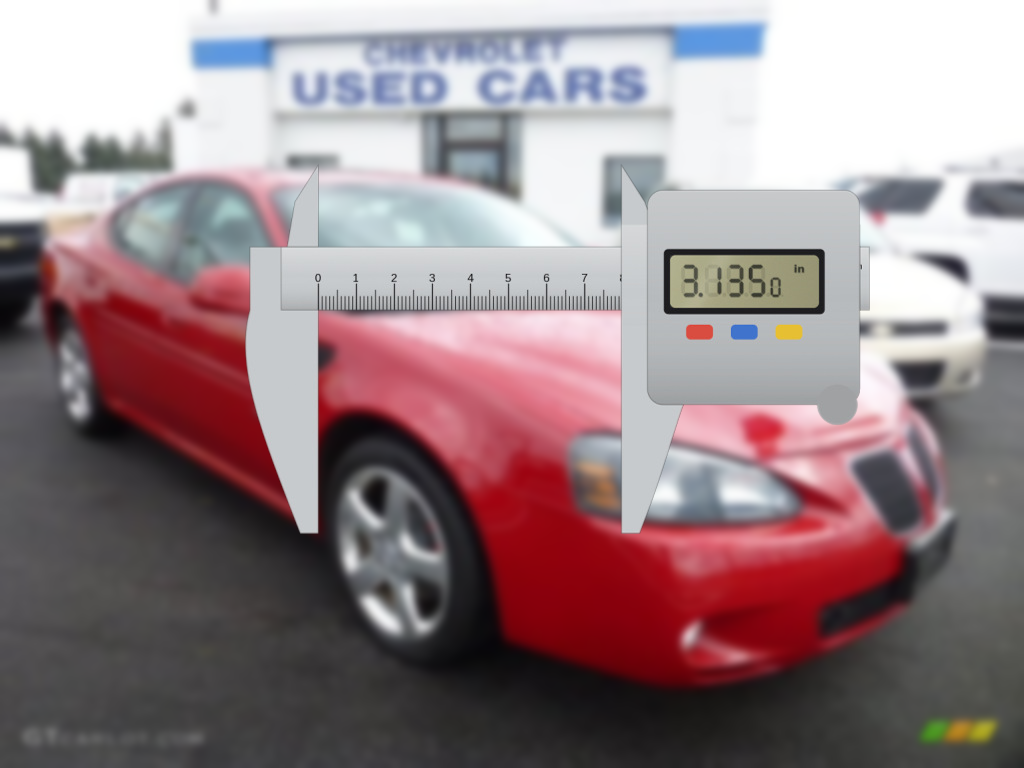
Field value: 3.1350 in
